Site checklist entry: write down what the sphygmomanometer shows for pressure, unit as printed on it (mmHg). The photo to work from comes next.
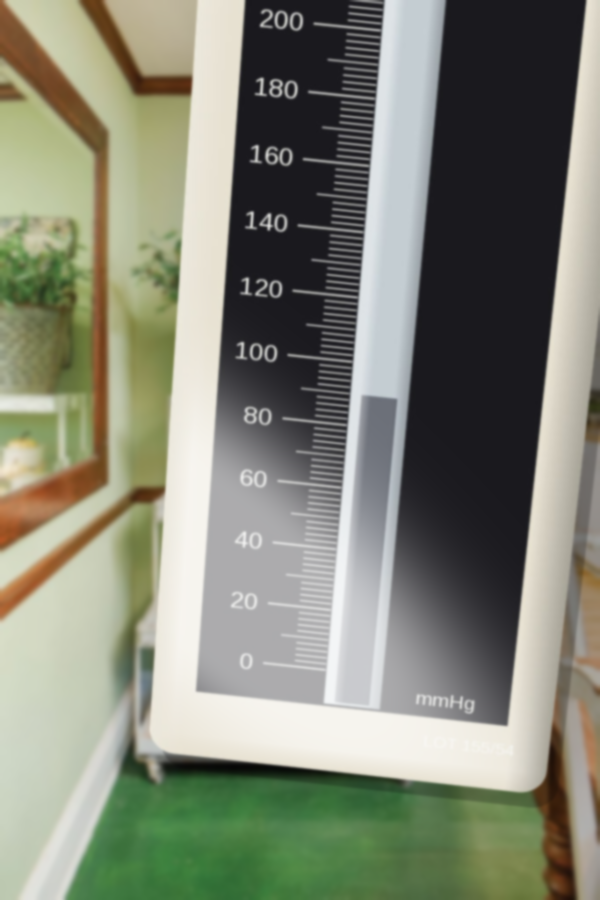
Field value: 90 mmHg
